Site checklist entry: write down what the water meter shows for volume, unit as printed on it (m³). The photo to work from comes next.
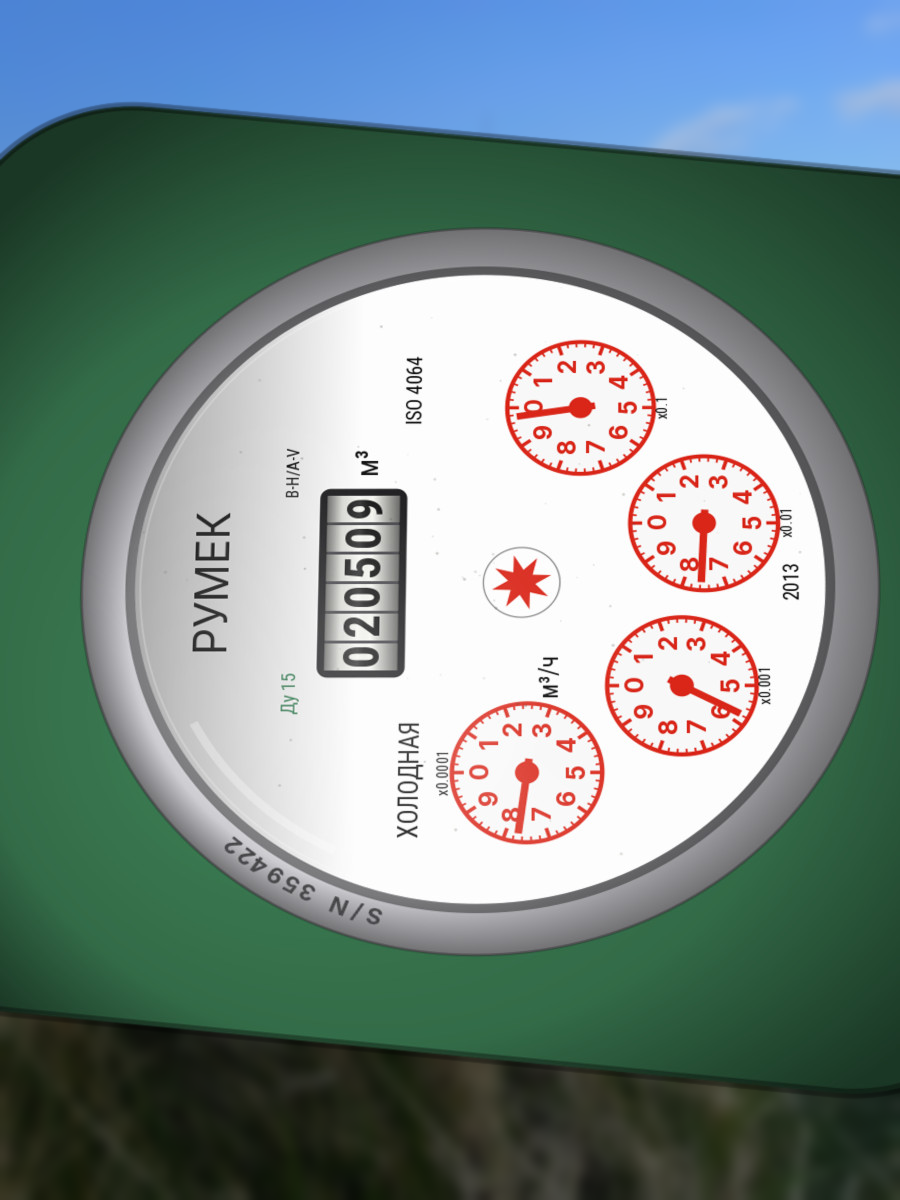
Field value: 20508.9757 m³
